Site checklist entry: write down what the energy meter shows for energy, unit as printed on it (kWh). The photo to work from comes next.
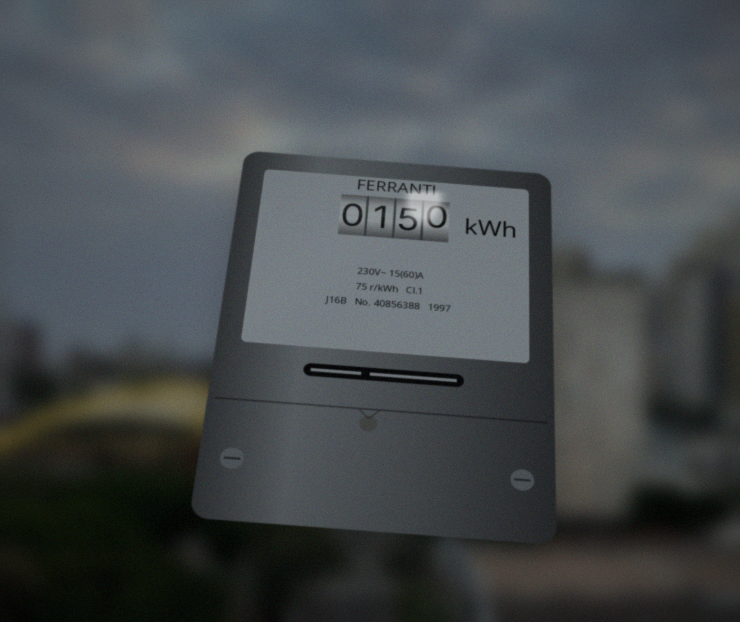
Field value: 150 kWh
